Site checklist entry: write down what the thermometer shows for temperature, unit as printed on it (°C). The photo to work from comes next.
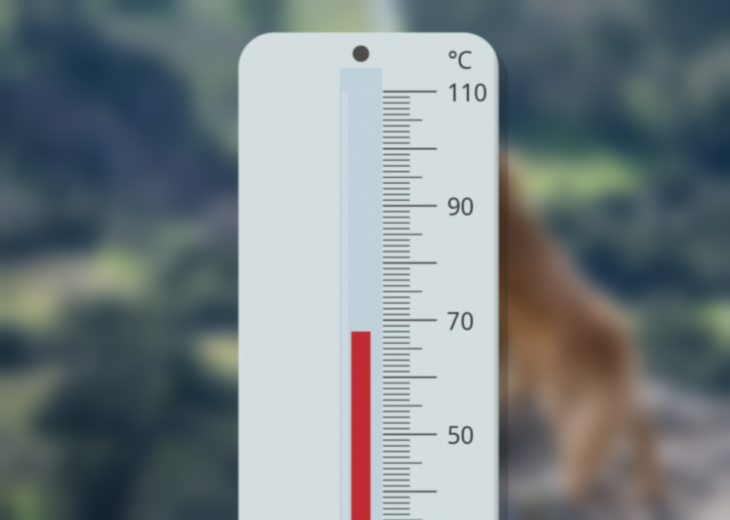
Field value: 68 °C
